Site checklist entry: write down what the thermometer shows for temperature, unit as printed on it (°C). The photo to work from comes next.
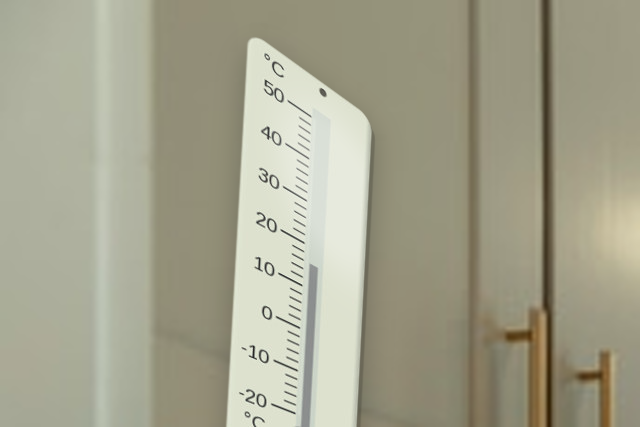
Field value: 16 °C
